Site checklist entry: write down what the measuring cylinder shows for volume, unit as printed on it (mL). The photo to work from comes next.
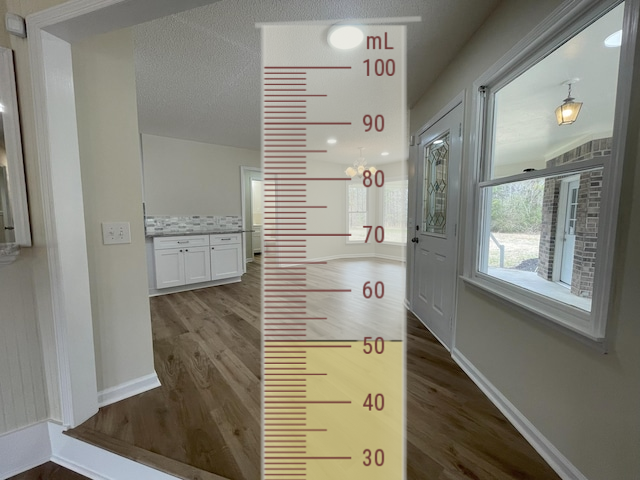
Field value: 51 mL
